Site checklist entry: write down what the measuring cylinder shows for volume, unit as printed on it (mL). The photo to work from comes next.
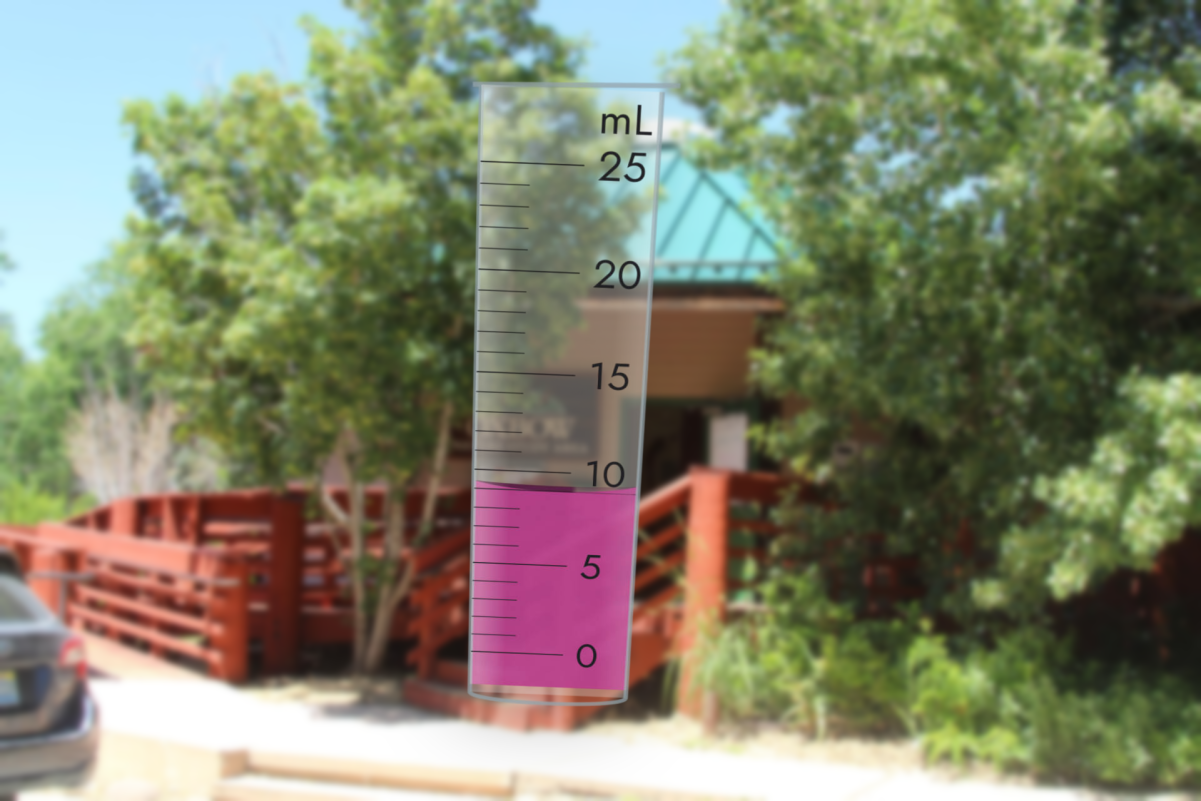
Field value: 9 mL
